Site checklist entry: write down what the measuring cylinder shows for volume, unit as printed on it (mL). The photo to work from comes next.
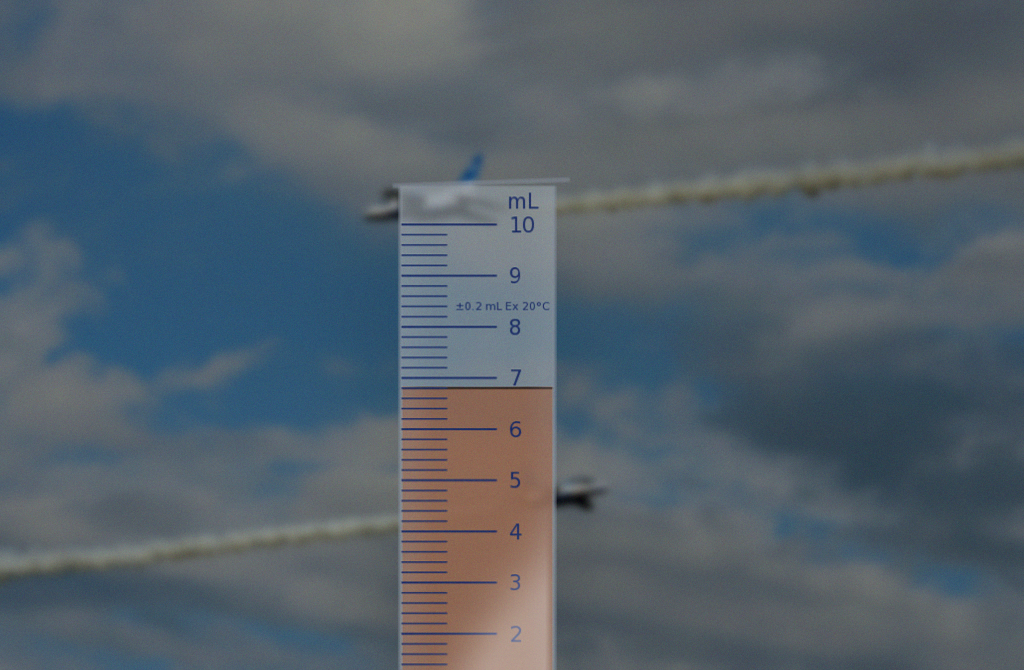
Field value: 6.8 mL
